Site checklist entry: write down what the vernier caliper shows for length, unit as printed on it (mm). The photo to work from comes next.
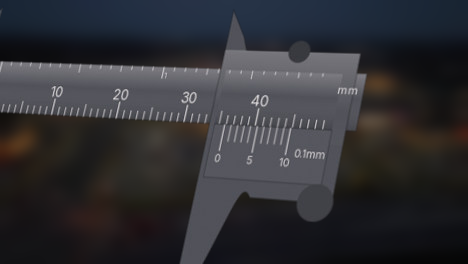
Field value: 35.8 mm
